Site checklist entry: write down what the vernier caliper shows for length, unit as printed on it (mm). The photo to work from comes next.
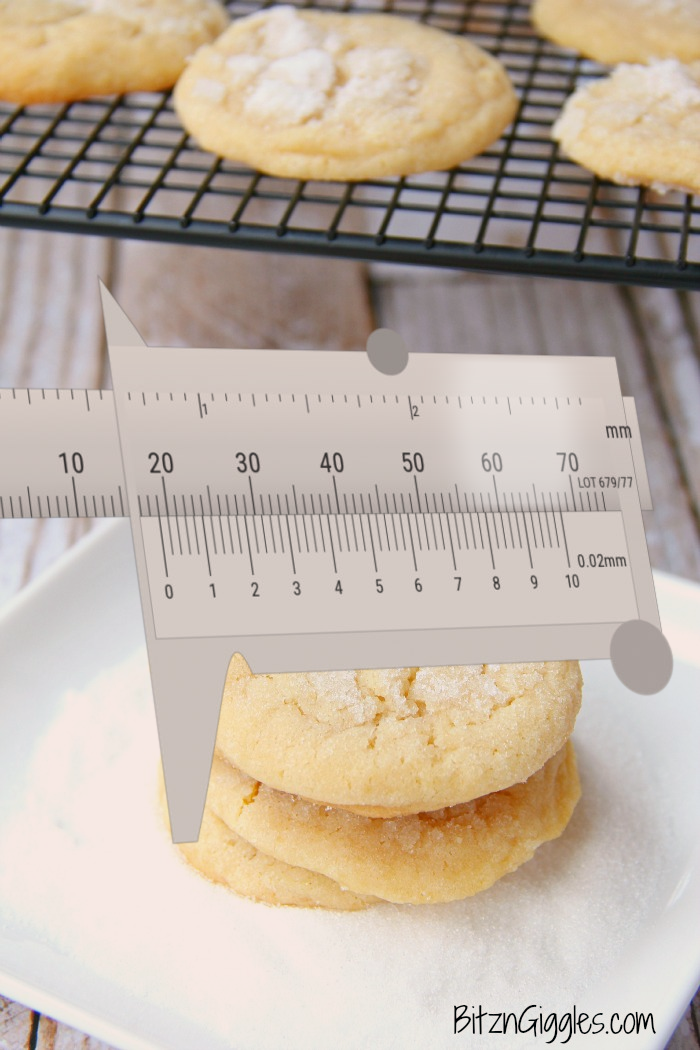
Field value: 19.0 mm
